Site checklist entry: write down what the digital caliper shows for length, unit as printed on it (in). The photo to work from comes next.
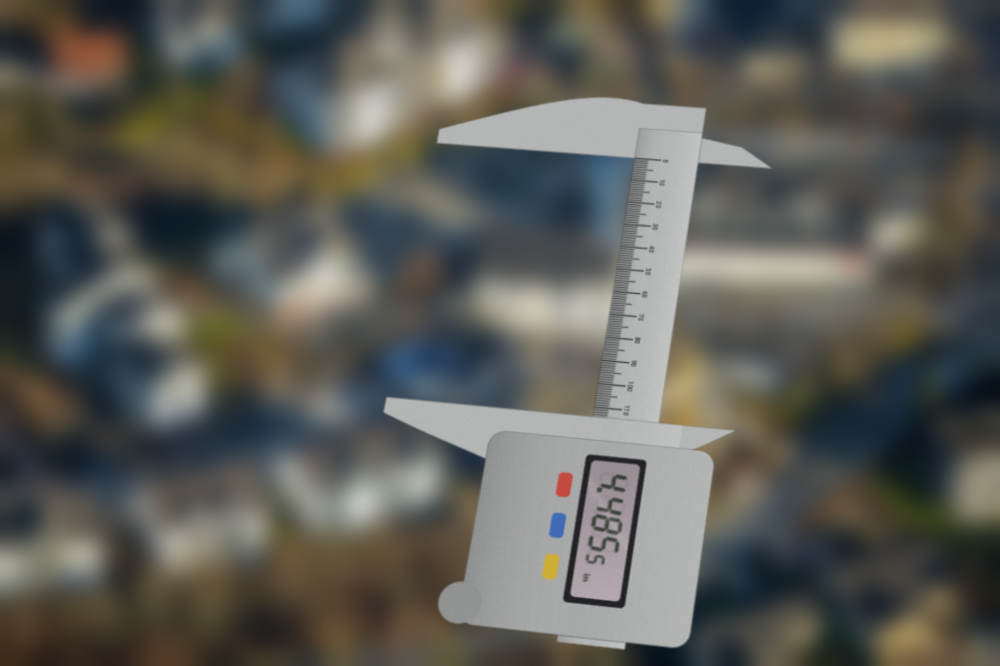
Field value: 4.4855 in
